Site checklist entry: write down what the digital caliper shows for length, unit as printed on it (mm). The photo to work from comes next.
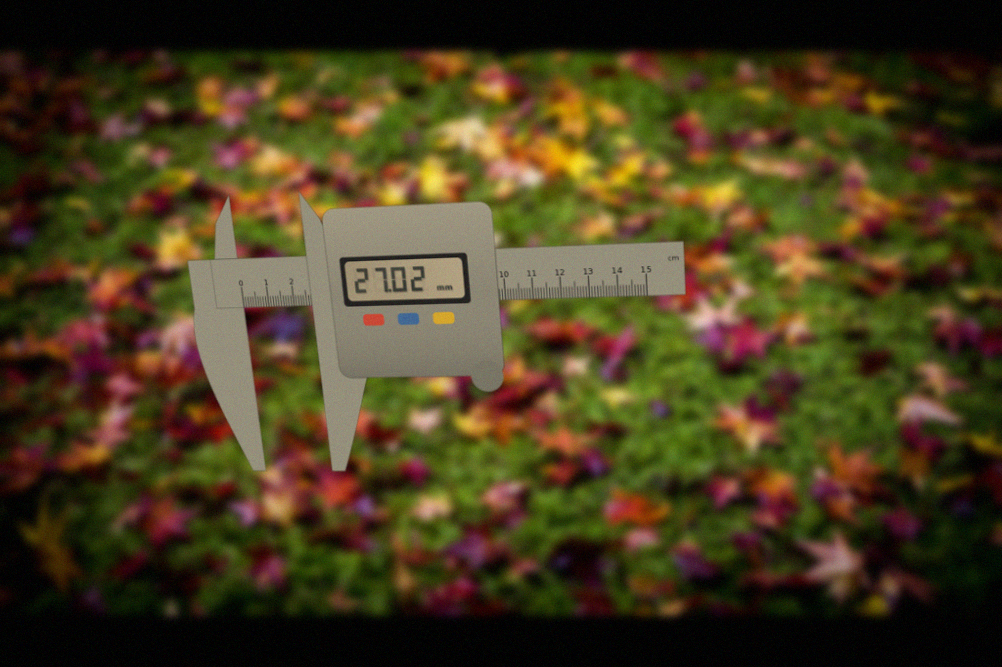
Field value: 27.02 mm
